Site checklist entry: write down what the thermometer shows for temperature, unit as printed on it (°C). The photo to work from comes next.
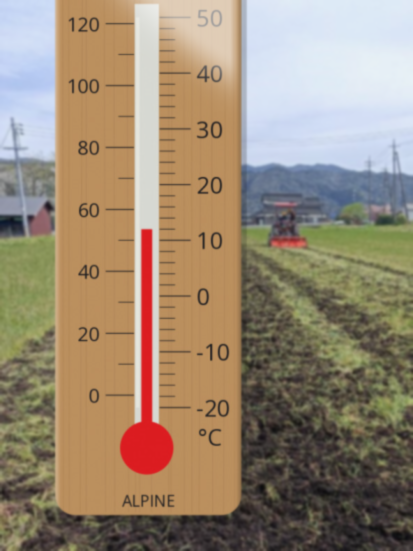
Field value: 12 °C
